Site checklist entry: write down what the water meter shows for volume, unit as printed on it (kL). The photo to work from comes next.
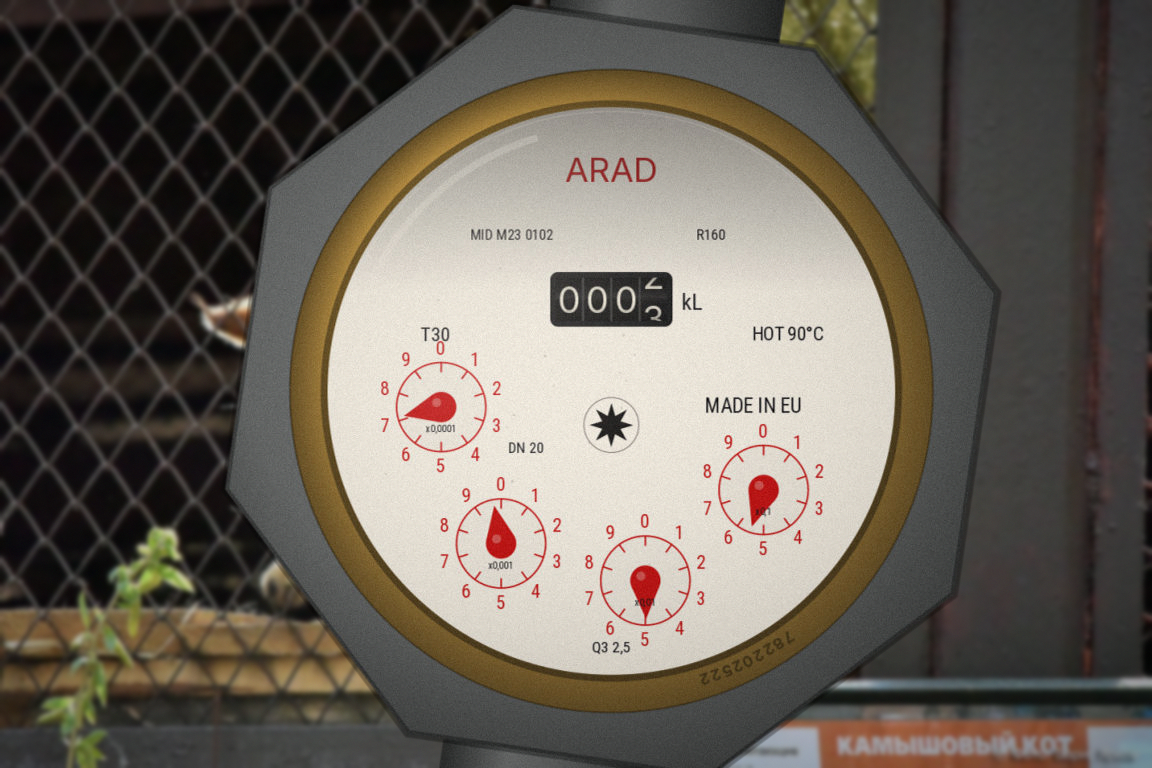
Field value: 2.5497 kL
